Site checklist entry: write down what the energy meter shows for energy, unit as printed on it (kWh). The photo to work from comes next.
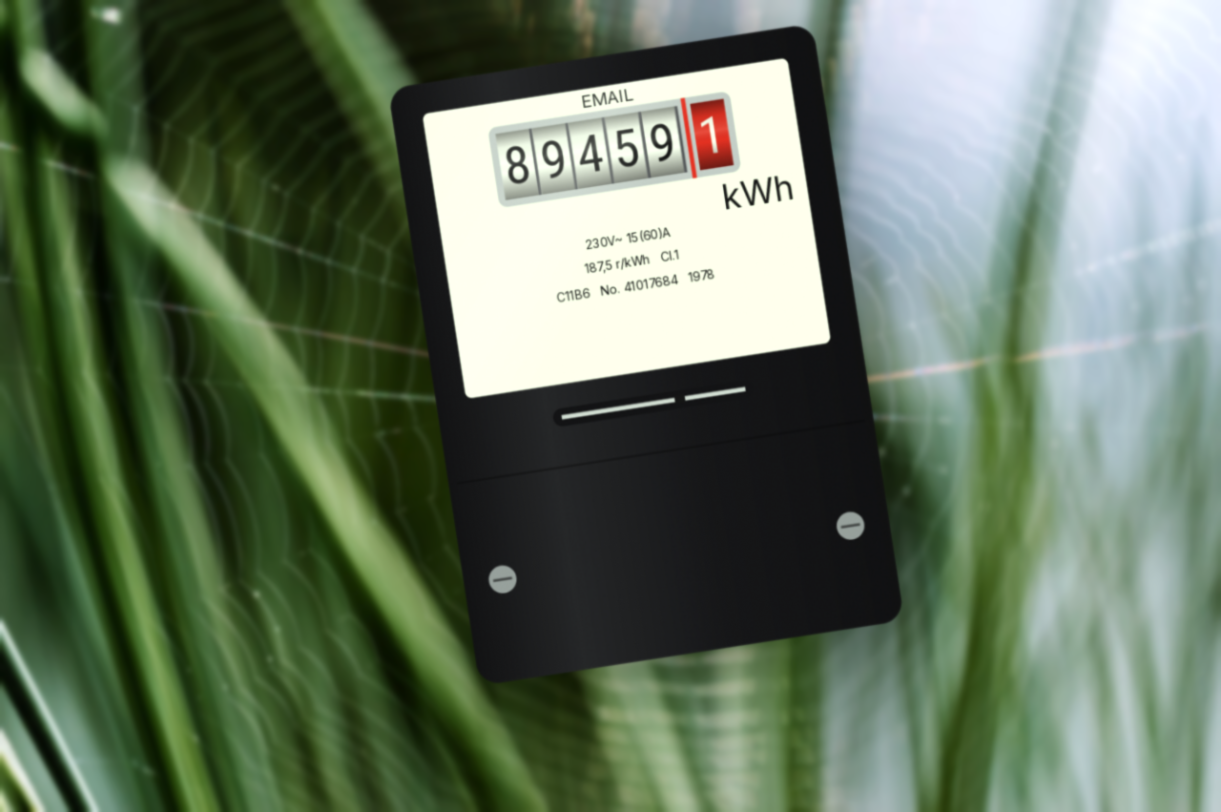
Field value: 89459.1 kWh
